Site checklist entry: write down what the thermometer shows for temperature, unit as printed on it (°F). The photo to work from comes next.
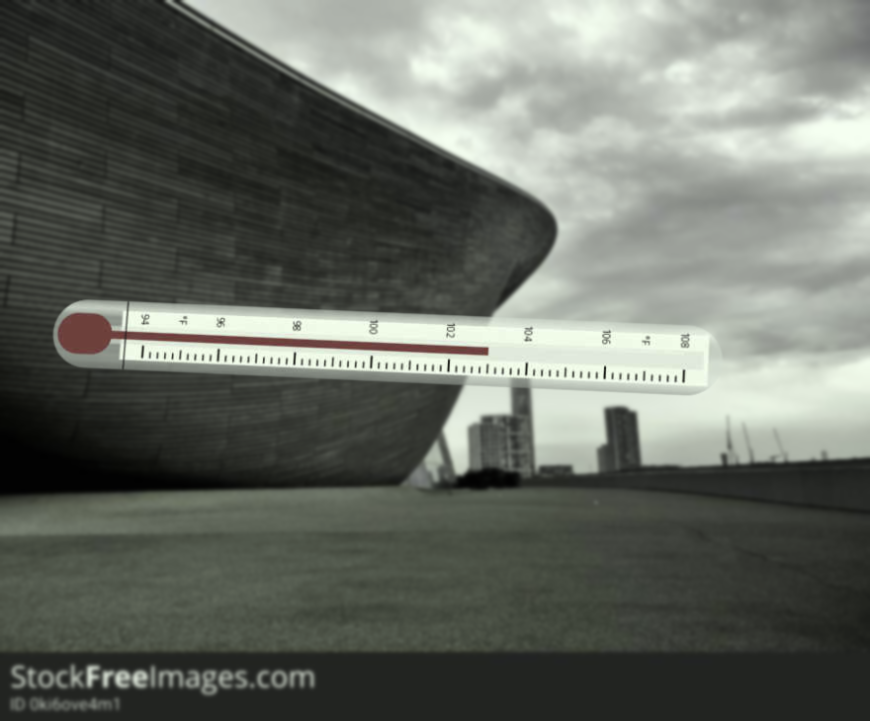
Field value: 103 °F
